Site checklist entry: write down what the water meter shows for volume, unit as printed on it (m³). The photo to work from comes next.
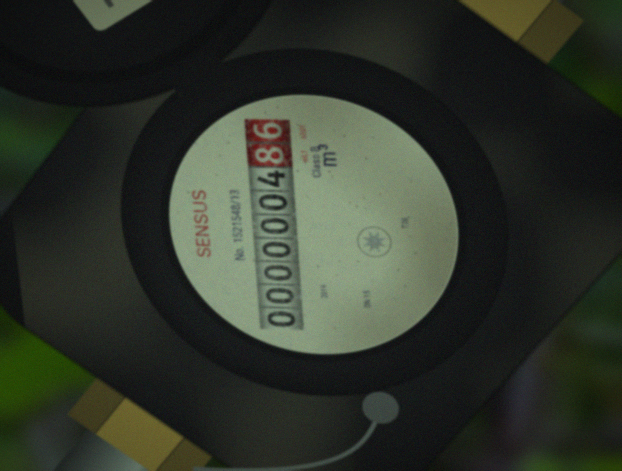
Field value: 4.86 m³
